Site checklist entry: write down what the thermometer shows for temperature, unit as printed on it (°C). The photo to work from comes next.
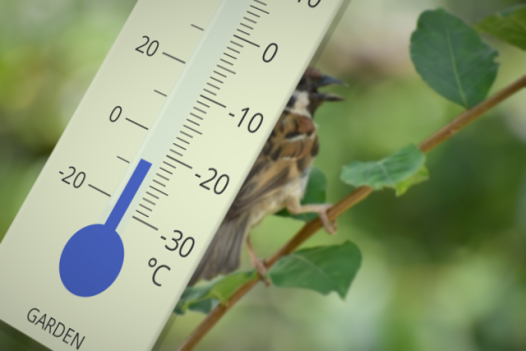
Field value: -22 °C
